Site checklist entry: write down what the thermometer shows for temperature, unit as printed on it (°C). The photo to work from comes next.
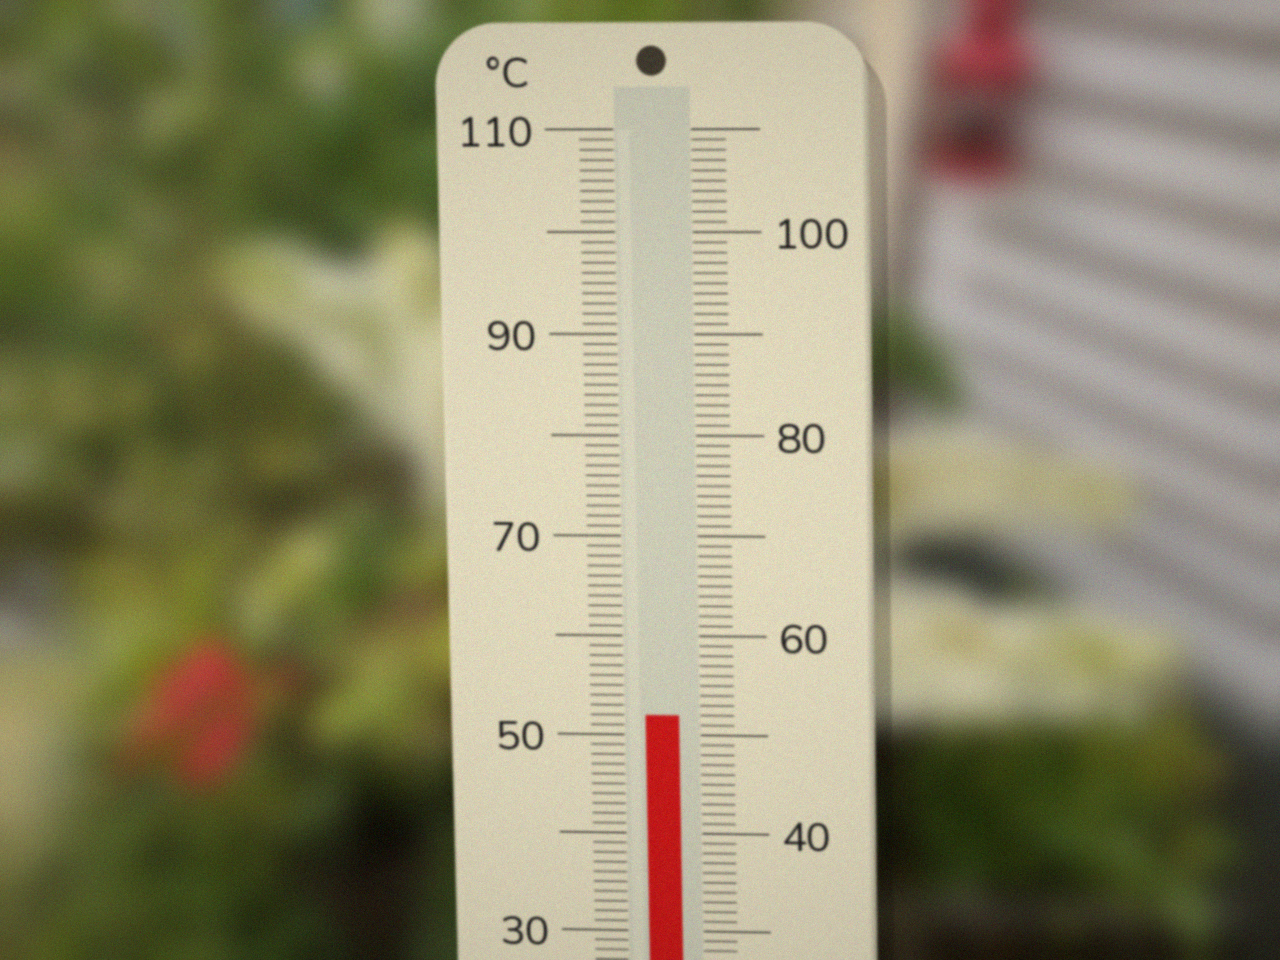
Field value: 52 °C
